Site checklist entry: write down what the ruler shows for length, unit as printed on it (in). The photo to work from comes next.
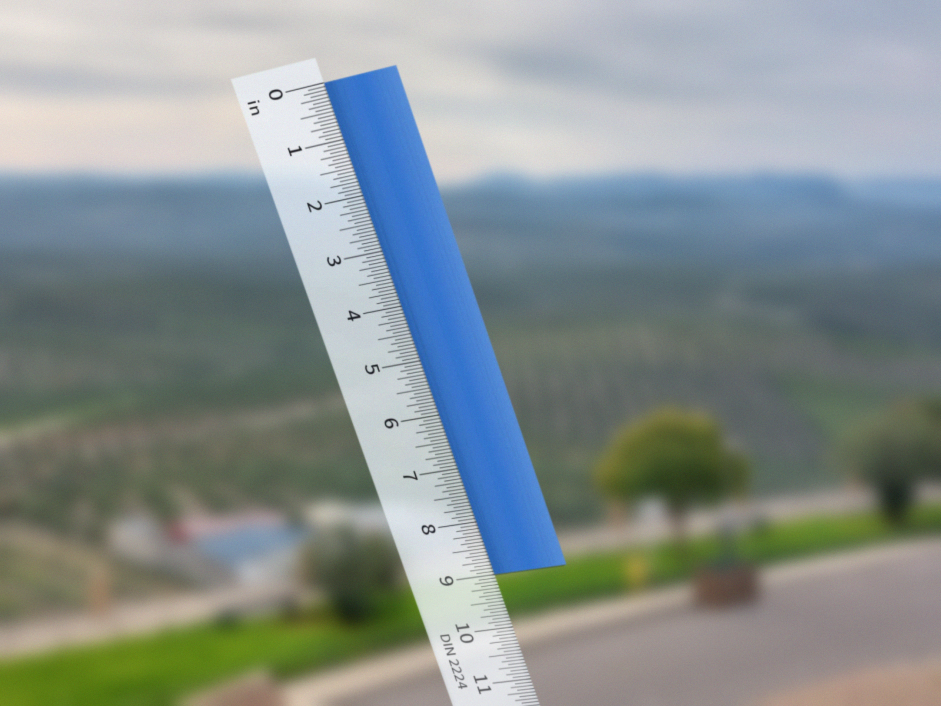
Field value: 9 in
